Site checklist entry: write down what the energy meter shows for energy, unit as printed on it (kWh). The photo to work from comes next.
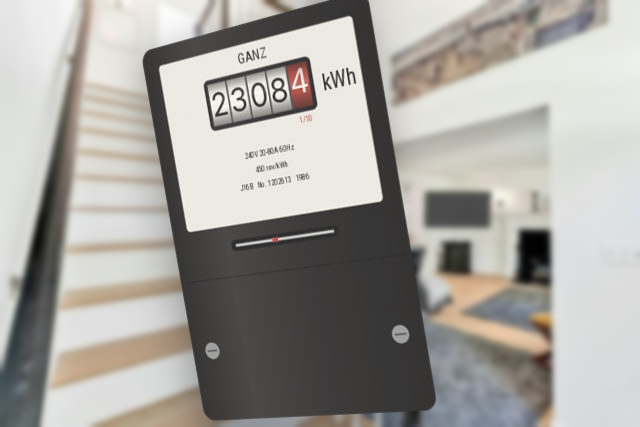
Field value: 2308.4 kWh
